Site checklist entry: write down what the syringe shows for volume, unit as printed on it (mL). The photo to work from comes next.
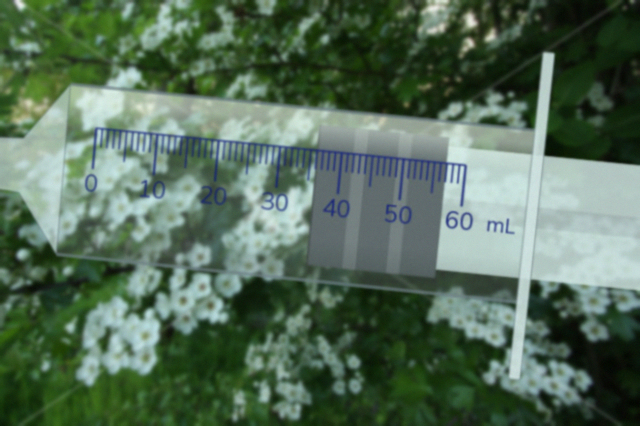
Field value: 36 mL
